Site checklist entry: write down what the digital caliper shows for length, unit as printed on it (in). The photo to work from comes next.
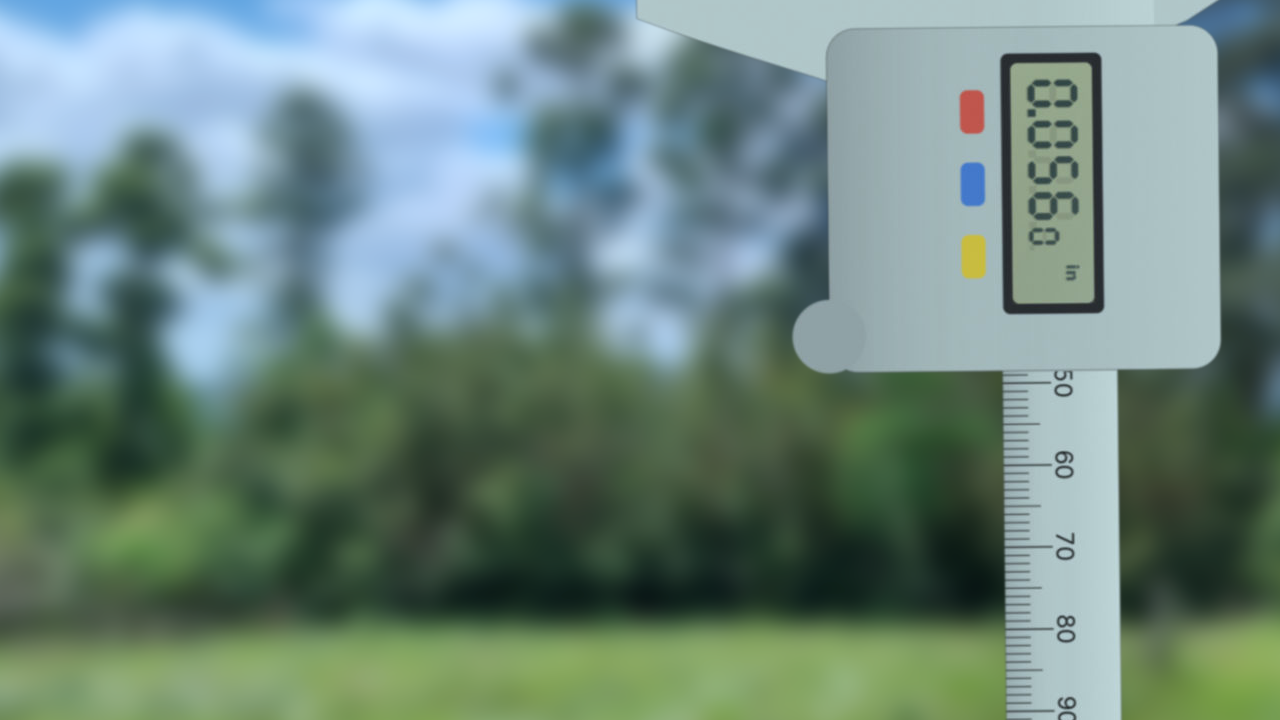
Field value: 0.0560 in
